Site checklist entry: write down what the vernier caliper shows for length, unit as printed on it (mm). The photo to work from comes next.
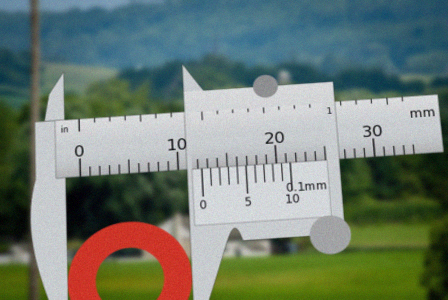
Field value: 12.4 mm
